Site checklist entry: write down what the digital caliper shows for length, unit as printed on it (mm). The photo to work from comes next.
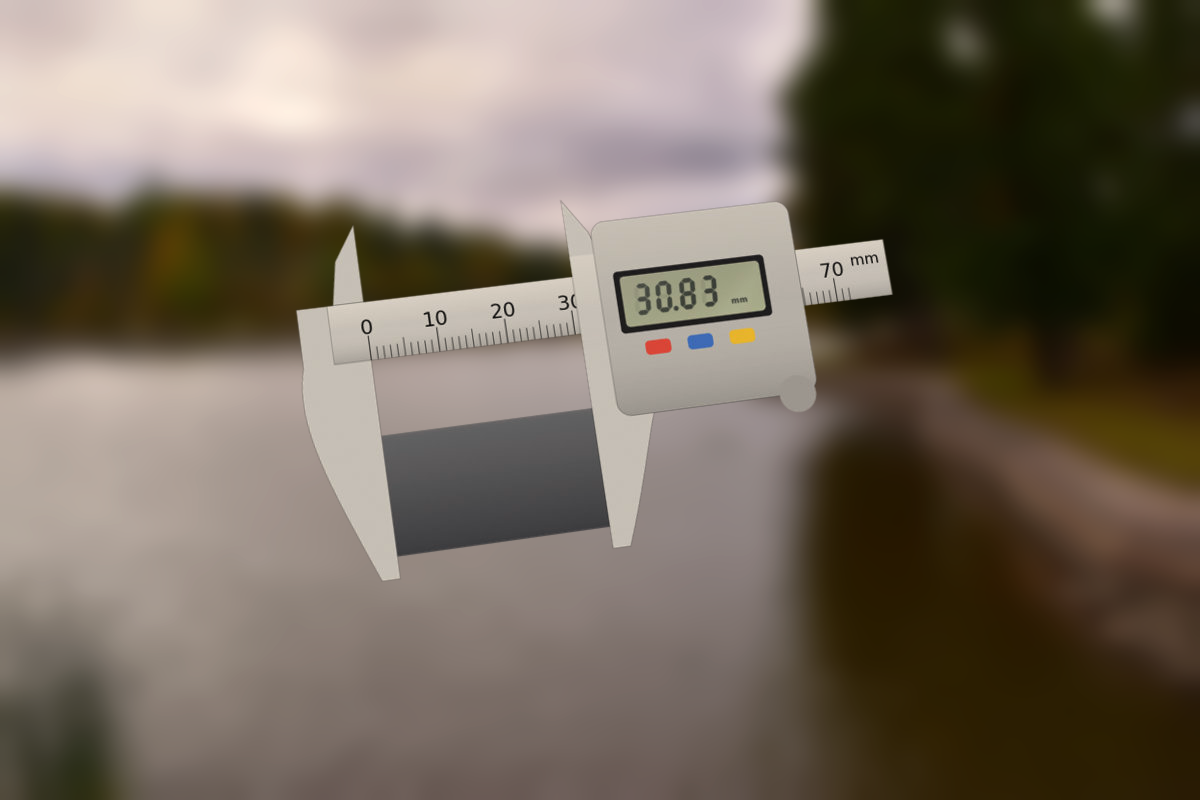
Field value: 30.83 mm
